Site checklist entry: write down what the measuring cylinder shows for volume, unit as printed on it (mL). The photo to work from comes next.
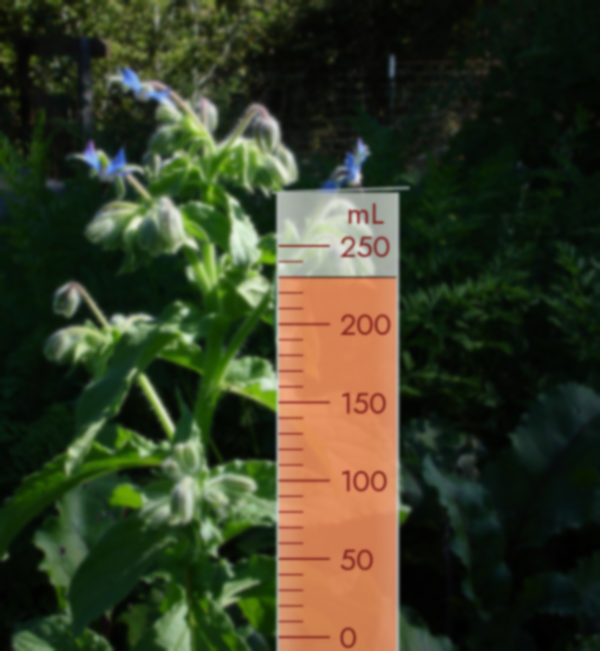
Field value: 230 mL
